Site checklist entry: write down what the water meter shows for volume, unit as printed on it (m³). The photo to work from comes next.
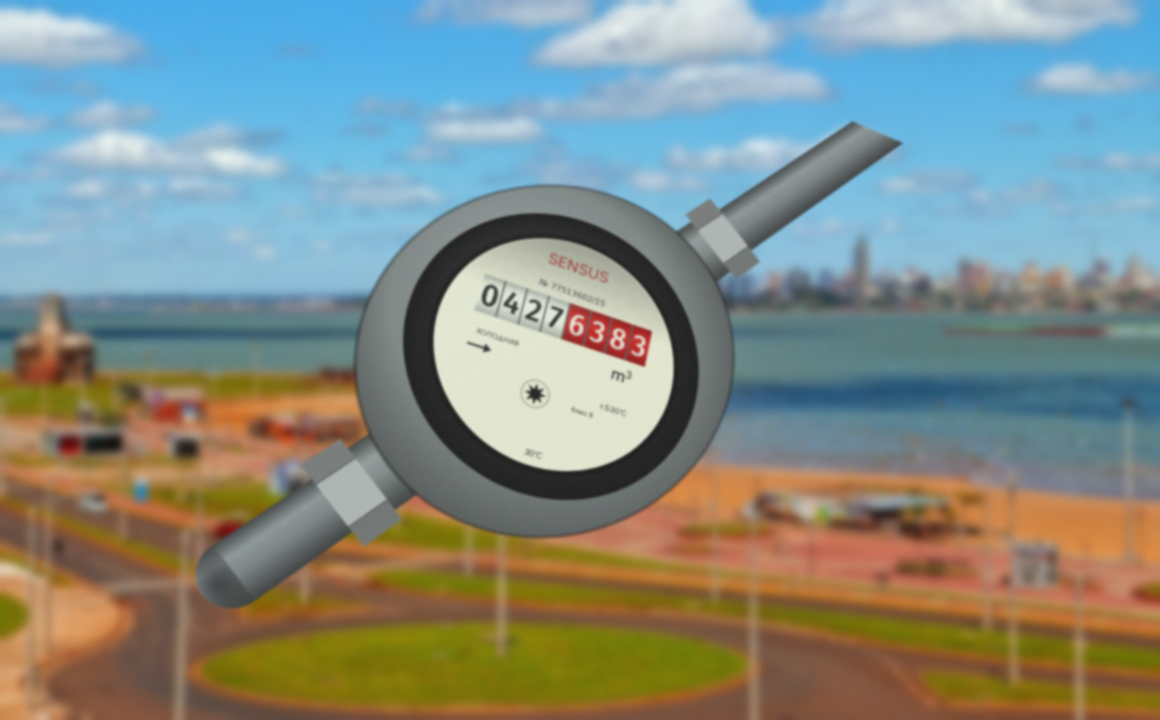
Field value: 427.6383 m³
